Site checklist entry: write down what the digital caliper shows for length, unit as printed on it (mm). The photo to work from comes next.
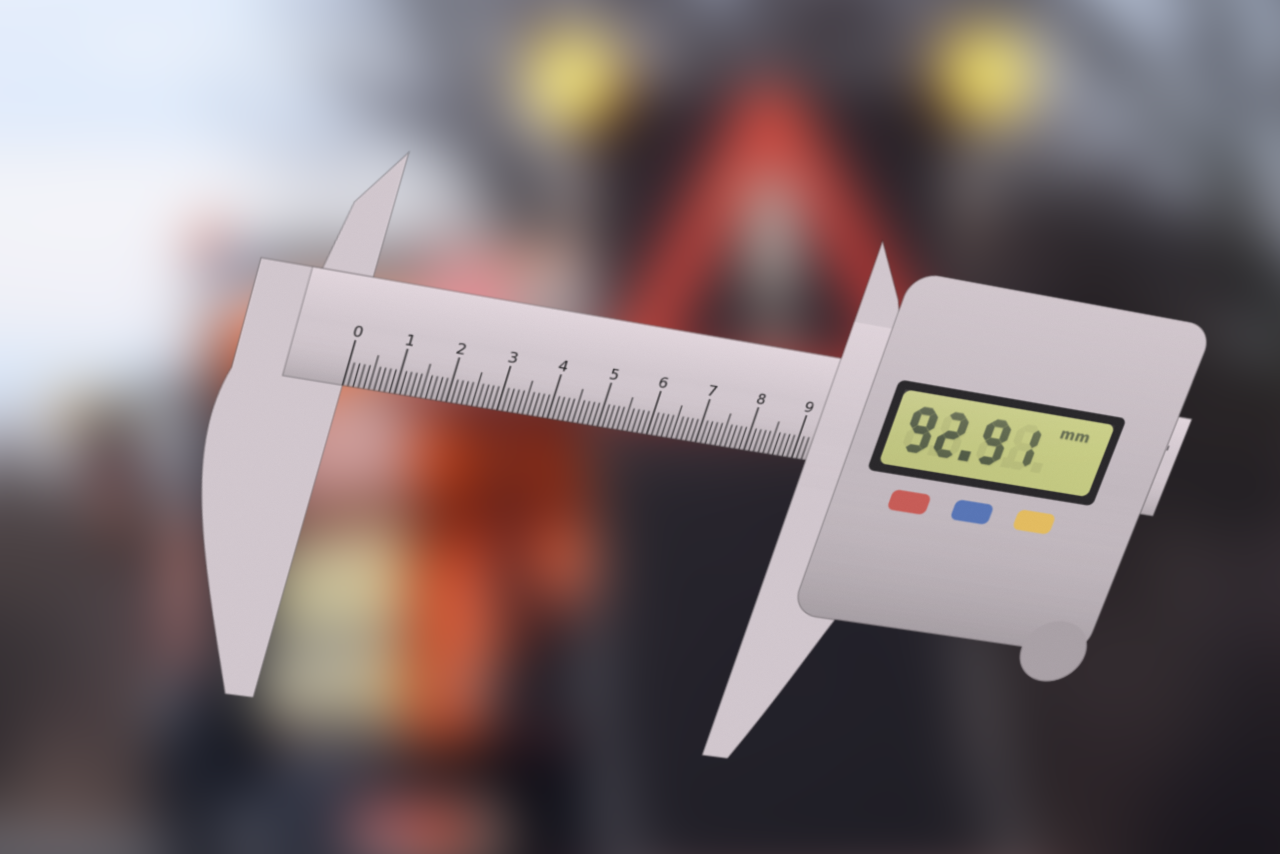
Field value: 92.91 mm
